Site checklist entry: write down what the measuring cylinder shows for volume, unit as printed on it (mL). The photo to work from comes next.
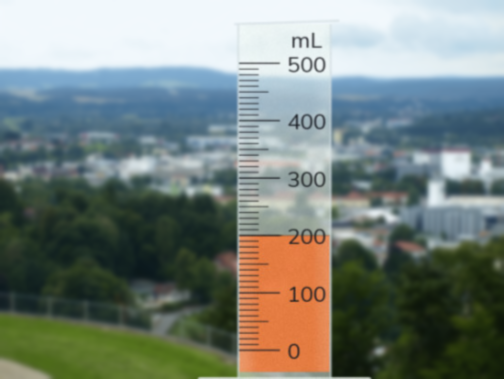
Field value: 200 mL
